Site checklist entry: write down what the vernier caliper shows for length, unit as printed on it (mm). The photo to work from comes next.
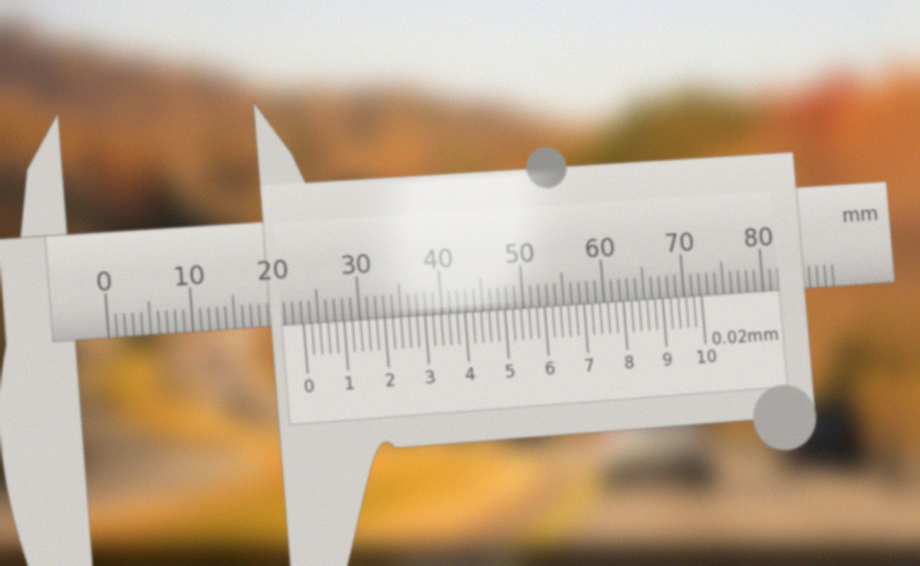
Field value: 23.2 mm
